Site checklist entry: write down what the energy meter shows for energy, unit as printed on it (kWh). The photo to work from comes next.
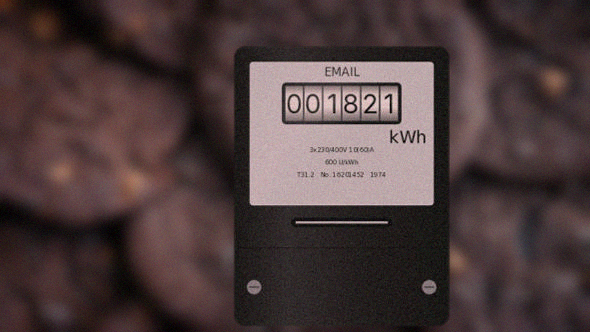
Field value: 1821 kWh
